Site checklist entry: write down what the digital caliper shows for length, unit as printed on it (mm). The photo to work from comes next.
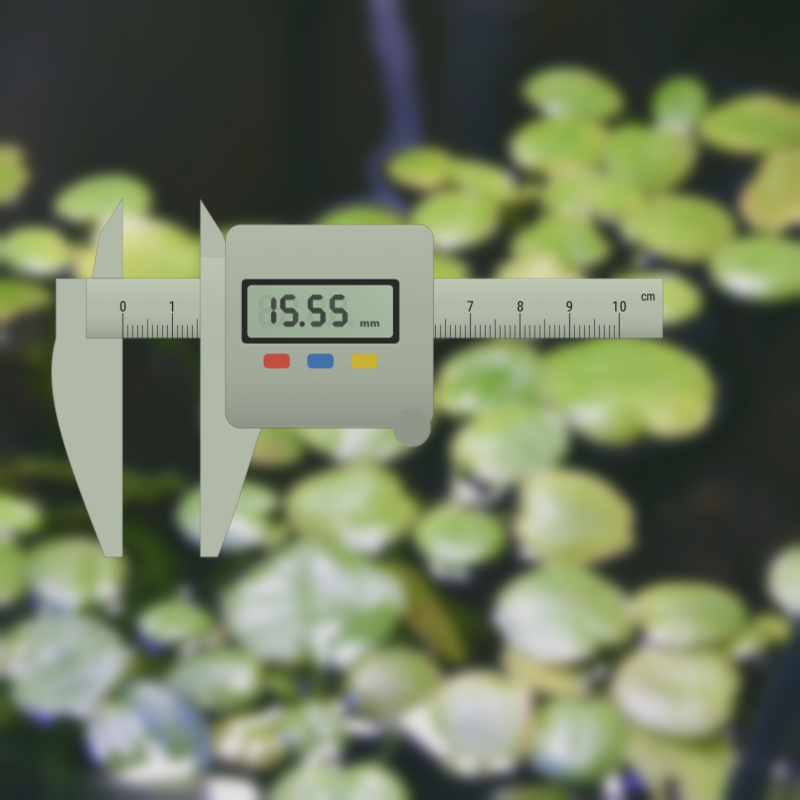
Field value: 15.55 mm
